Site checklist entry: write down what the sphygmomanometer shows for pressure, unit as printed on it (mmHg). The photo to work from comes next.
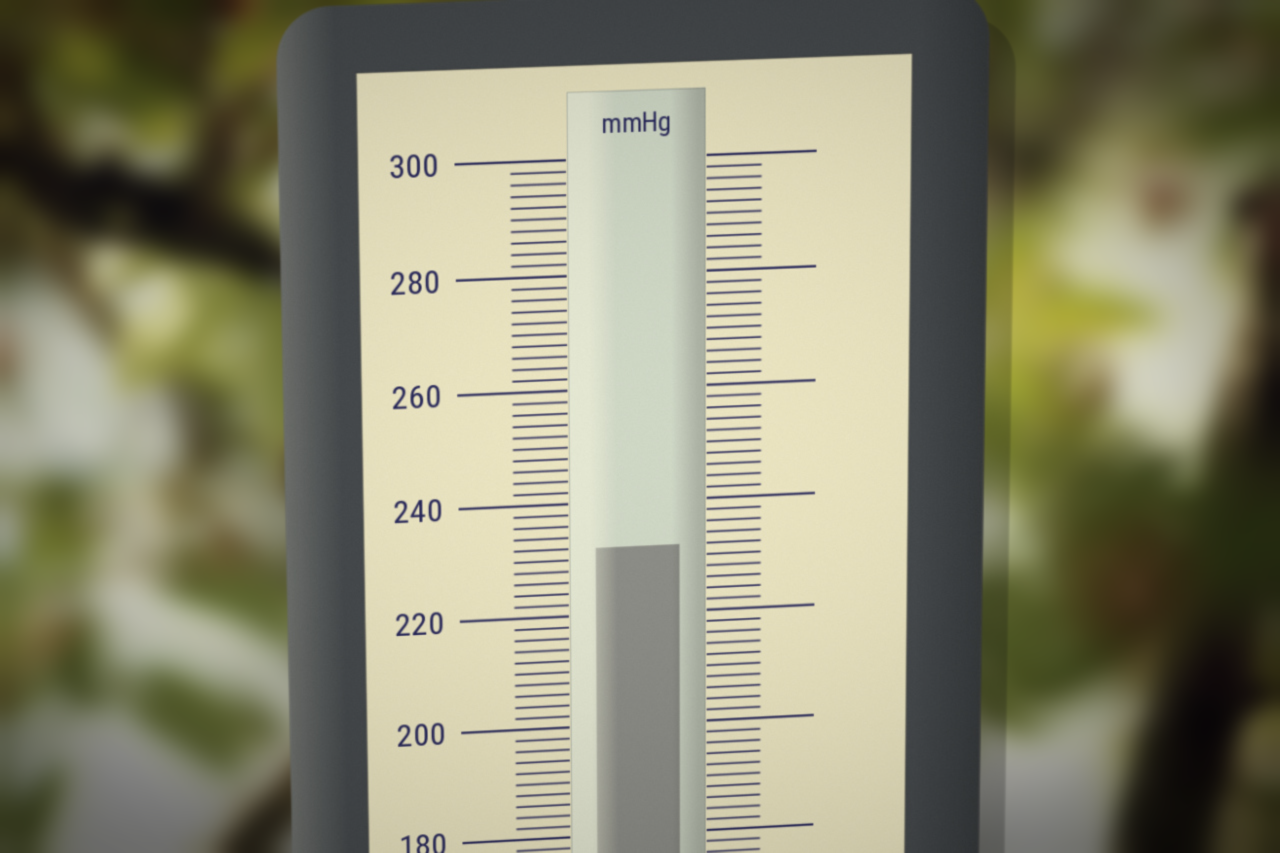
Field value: 232 mmHg
